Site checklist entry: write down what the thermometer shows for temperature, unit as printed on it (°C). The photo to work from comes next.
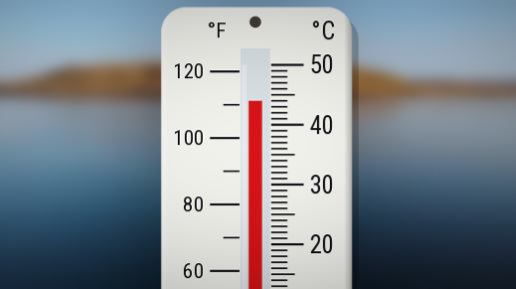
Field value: 44 °C
